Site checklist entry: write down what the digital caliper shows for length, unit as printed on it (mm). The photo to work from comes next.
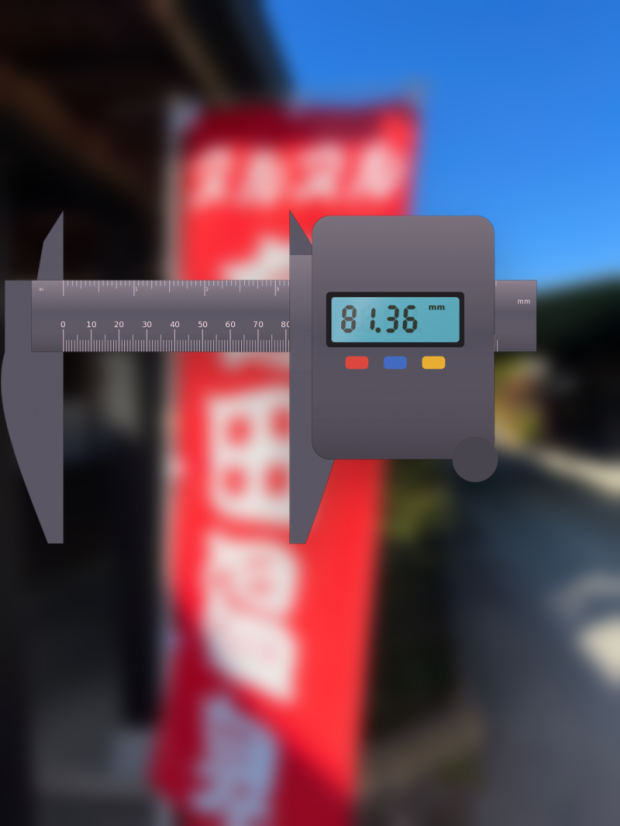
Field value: 81.36 mm
